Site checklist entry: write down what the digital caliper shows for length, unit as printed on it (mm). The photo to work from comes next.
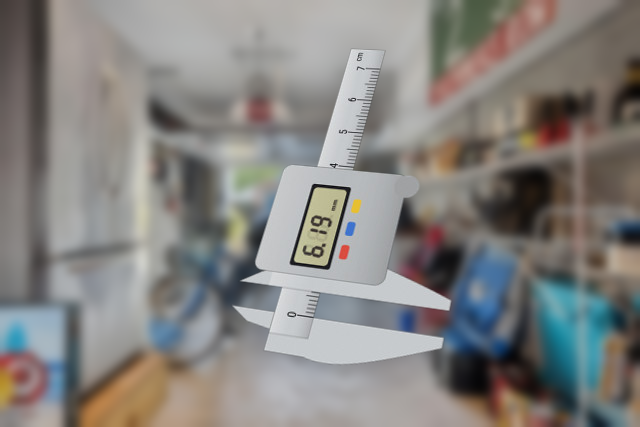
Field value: 6.19 mm
